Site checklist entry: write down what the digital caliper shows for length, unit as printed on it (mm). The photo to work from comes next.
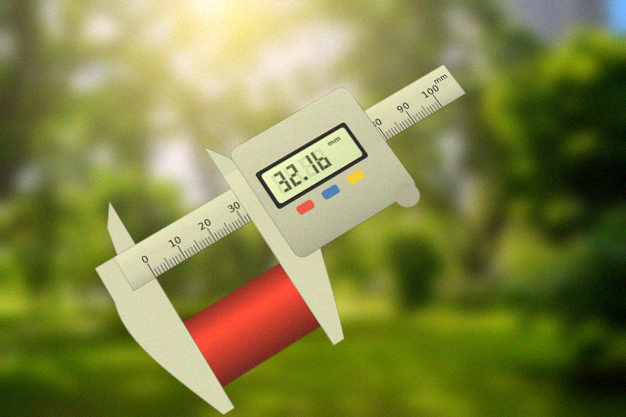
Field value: 32.16 mm
